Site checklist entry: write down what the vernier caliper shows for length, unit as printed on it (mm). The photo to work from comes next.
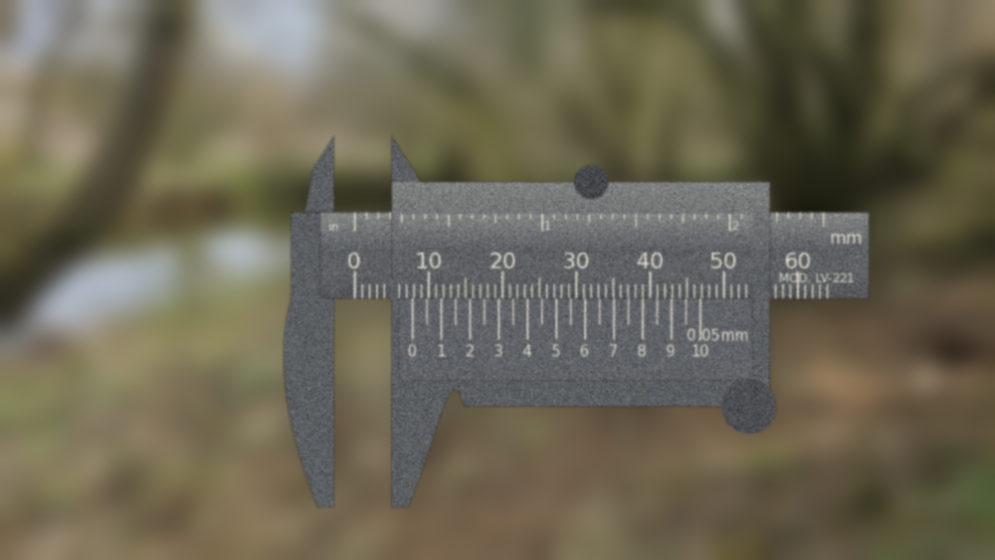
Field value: 7.8 mm
